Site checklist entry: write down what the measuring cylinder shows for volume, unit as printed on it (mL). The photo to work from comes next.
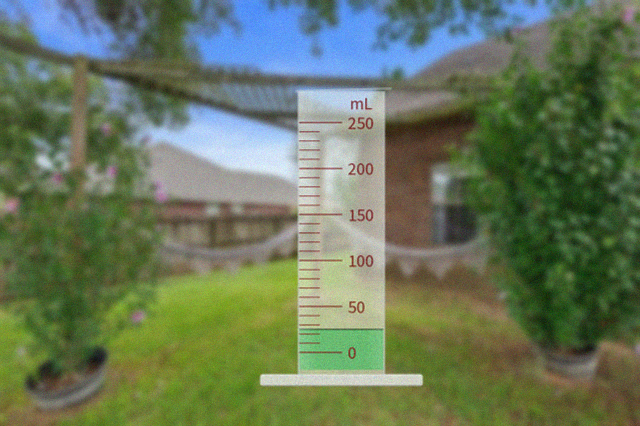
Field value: 25 mL
